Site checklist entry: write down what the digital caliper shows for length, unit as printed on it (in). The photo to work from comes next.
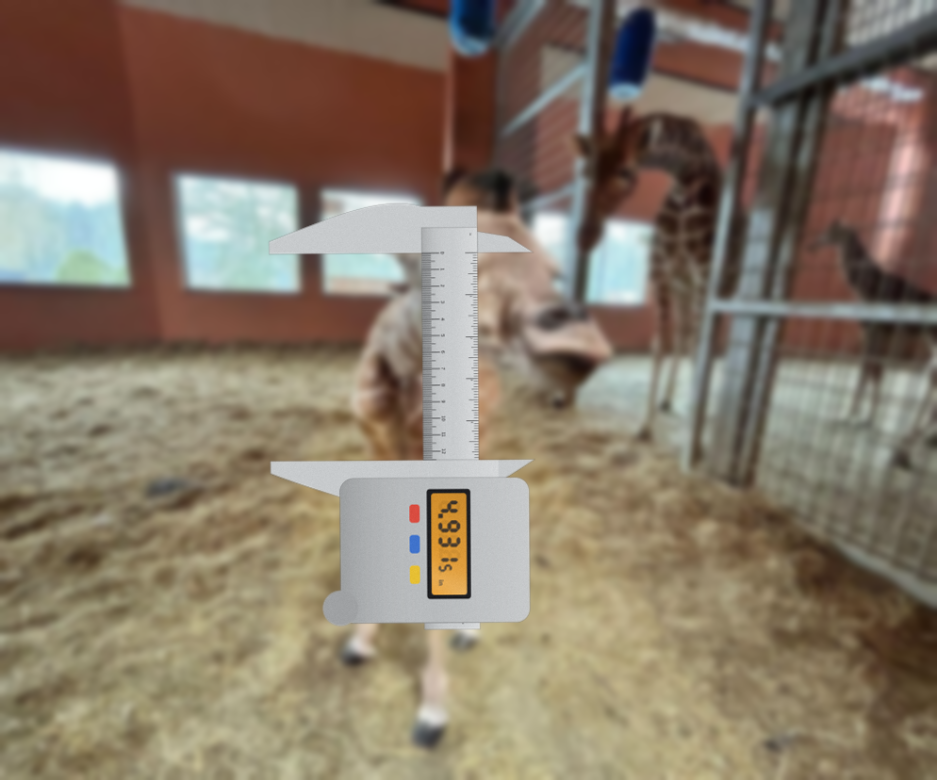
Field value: 4.9315 in
